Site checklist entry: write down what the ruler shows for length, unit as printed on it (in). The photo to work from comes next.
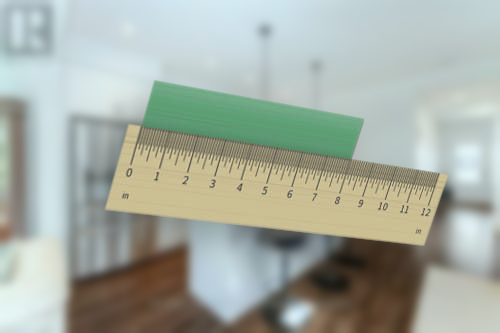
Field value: 8 in
